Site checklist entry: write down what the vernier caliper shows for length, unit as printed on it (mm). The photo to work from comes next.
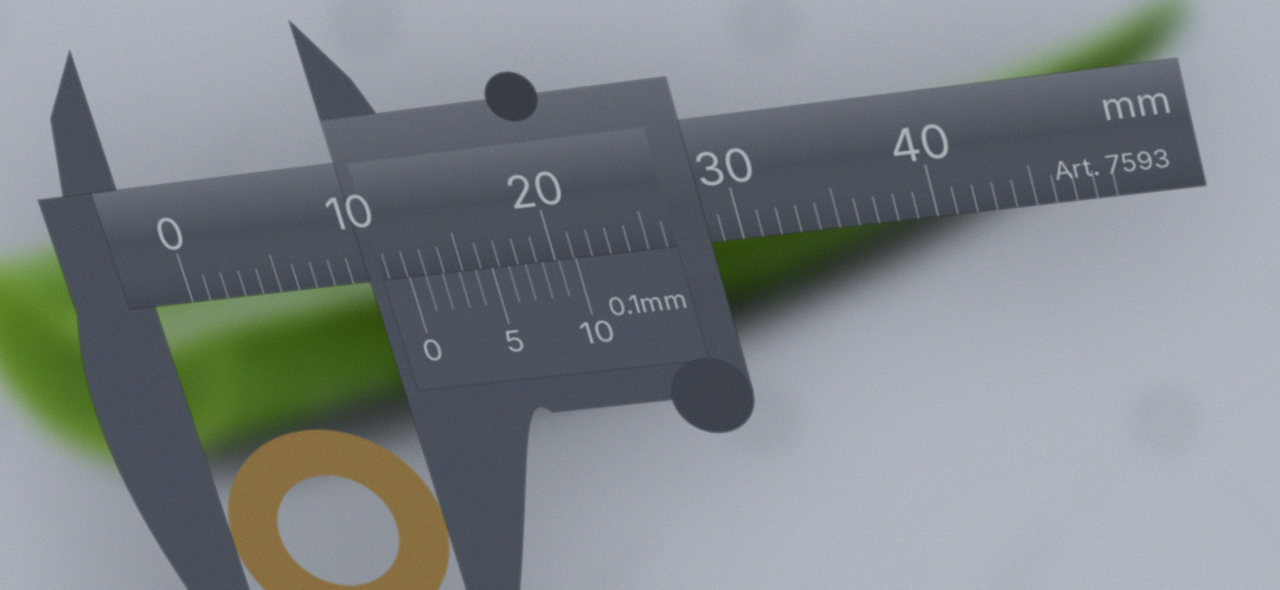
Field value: 12.1 mm
